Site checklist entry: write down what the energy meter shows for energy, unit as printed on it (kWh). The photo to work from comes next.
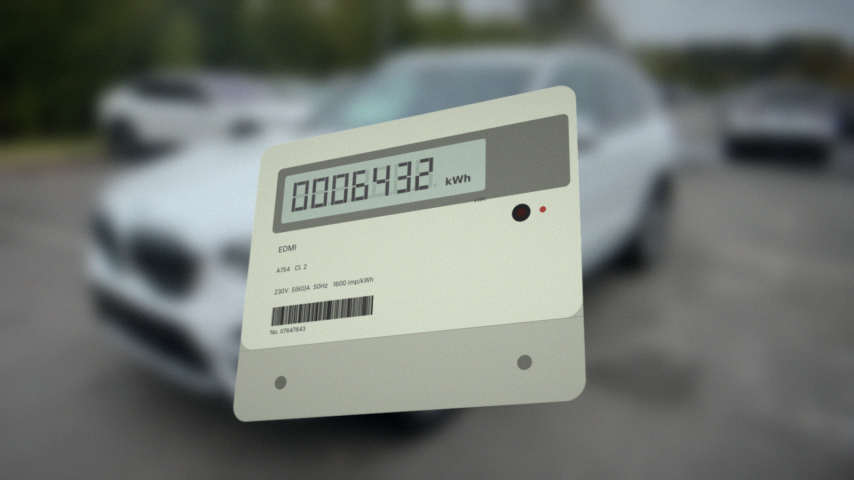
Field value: 6432 kWh
